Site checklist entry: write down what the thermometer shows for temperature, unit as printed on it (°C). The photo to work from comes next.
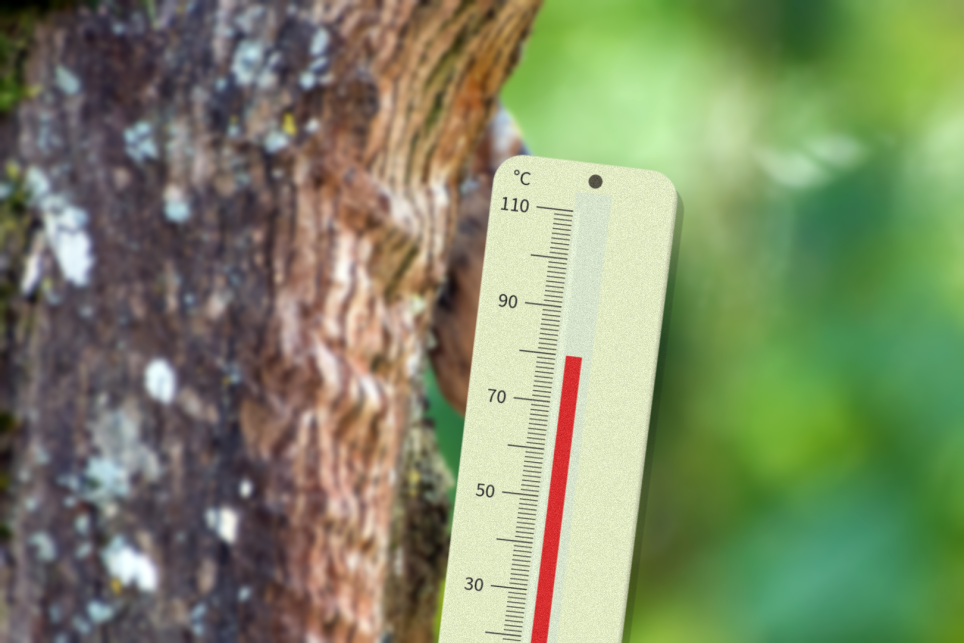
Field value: 80 °C
